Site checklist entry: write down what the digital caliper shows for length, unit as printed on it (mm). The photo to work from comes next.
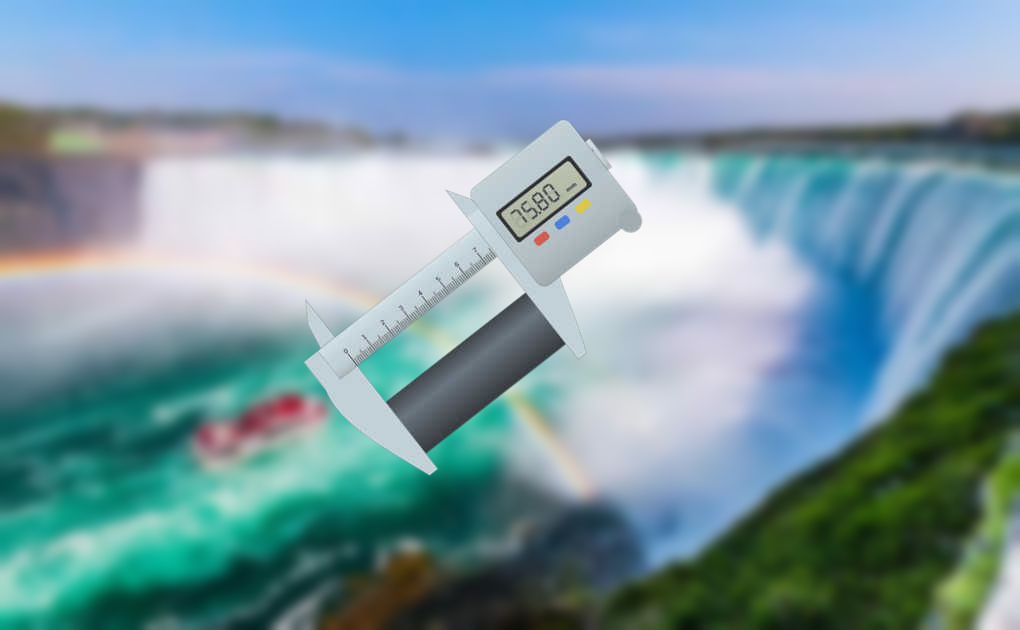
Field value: 75.80 mm
